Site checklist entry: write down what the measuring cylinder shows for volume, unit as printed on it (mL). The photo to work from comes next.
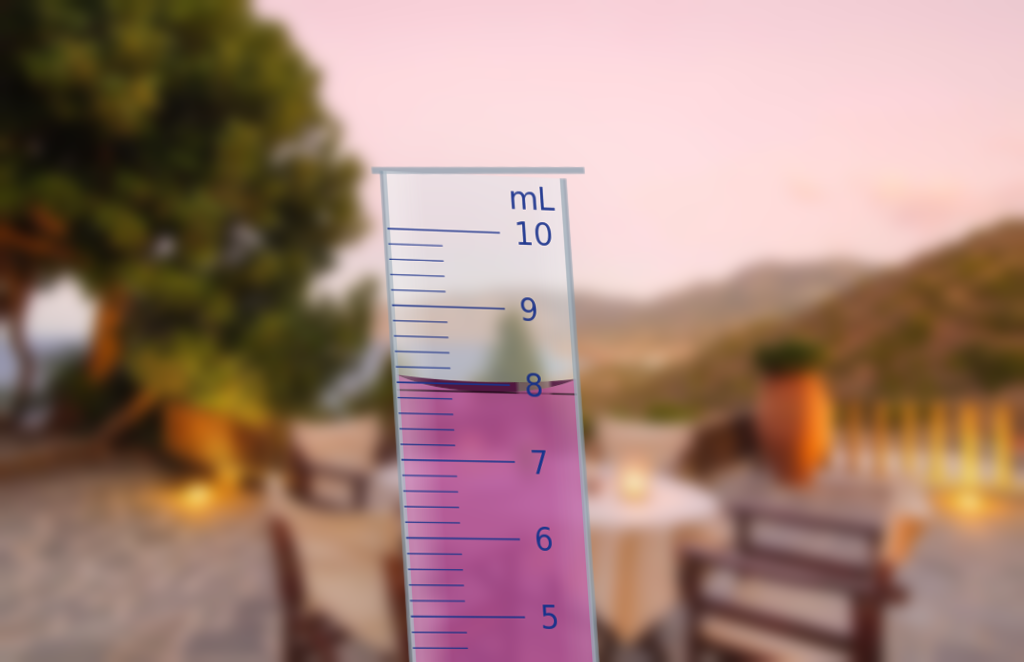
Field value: 7.9 mL
